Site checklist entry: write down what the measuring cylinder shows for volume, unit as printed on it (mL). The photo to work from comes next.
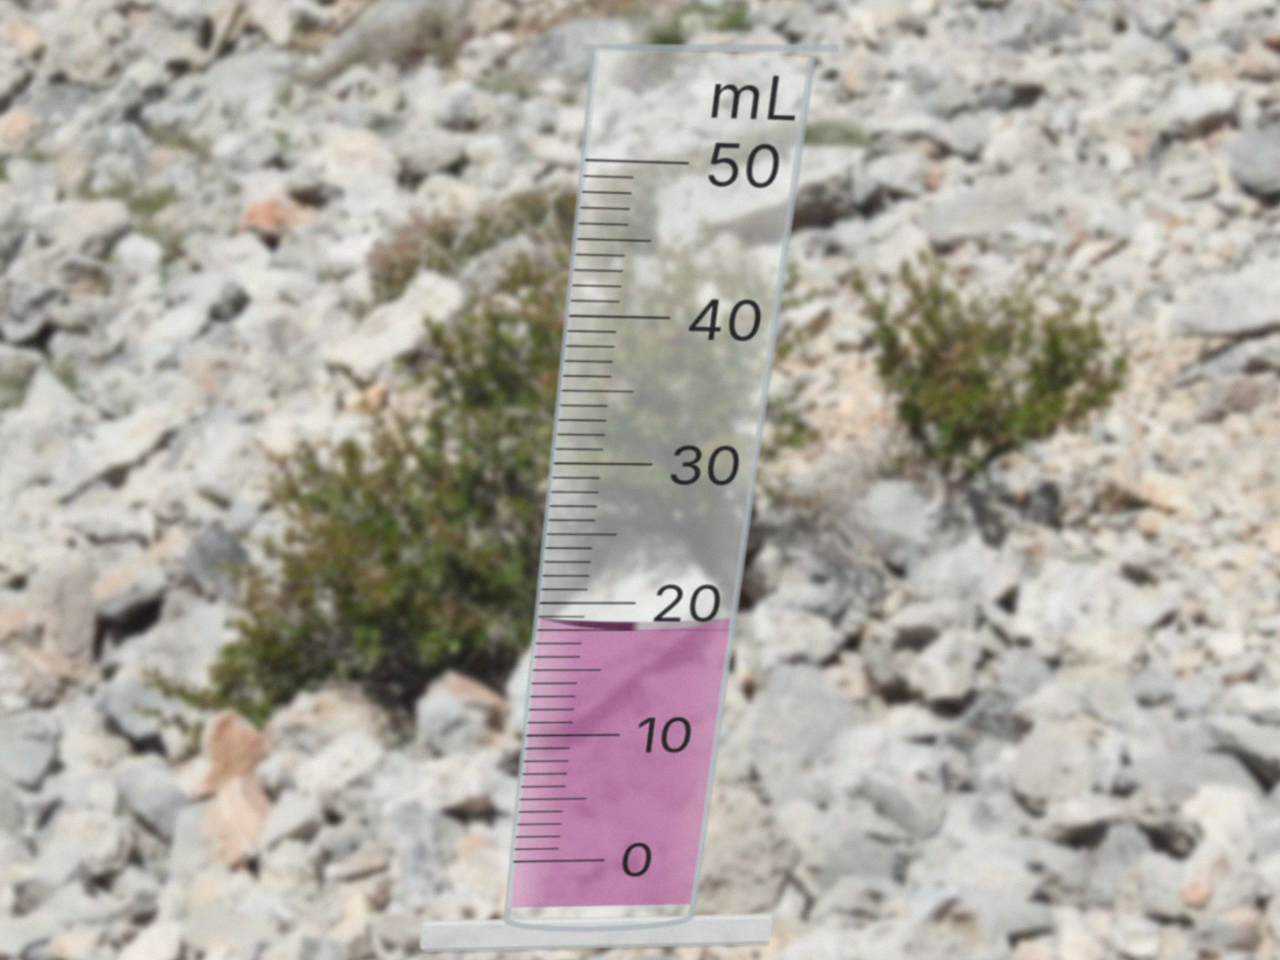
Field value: 18 mL
